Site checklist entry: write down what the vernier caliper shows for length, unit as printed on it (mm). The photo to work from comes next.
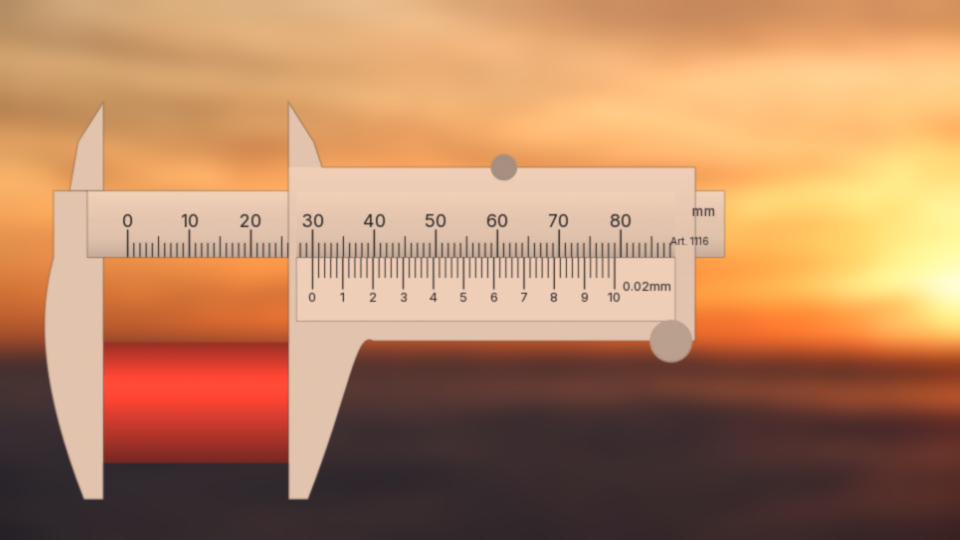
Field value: 30.0 mm
